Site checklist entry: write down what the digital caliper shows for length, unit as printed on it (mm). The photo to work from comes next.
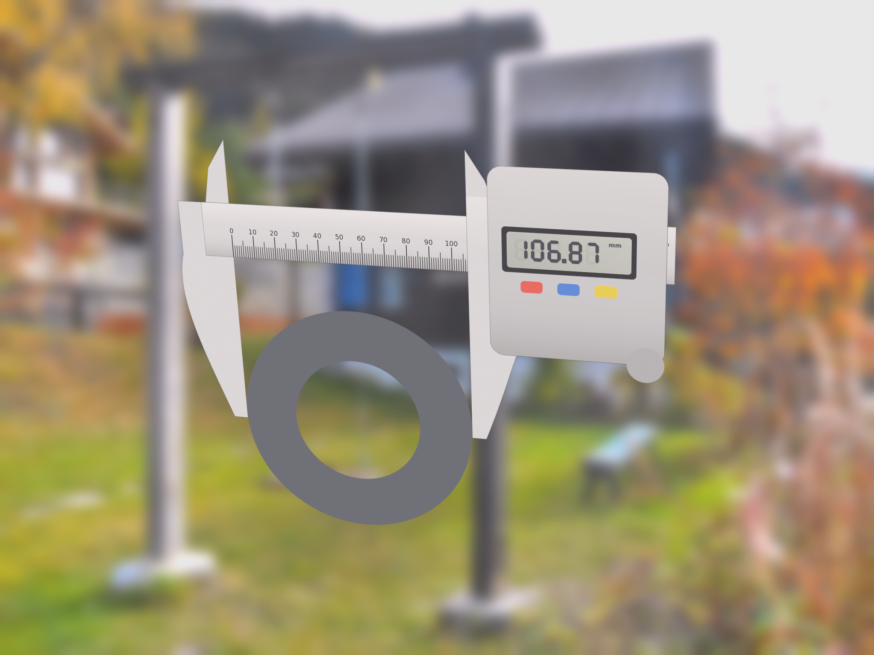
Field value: 106.87 mm
